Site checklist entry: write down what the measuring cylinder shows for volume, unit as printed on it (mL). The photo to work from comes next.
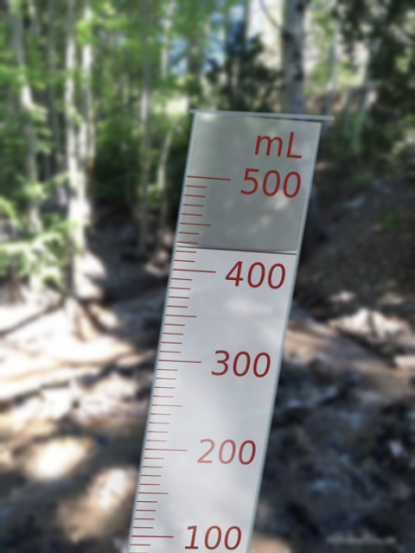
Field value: 425 mL
